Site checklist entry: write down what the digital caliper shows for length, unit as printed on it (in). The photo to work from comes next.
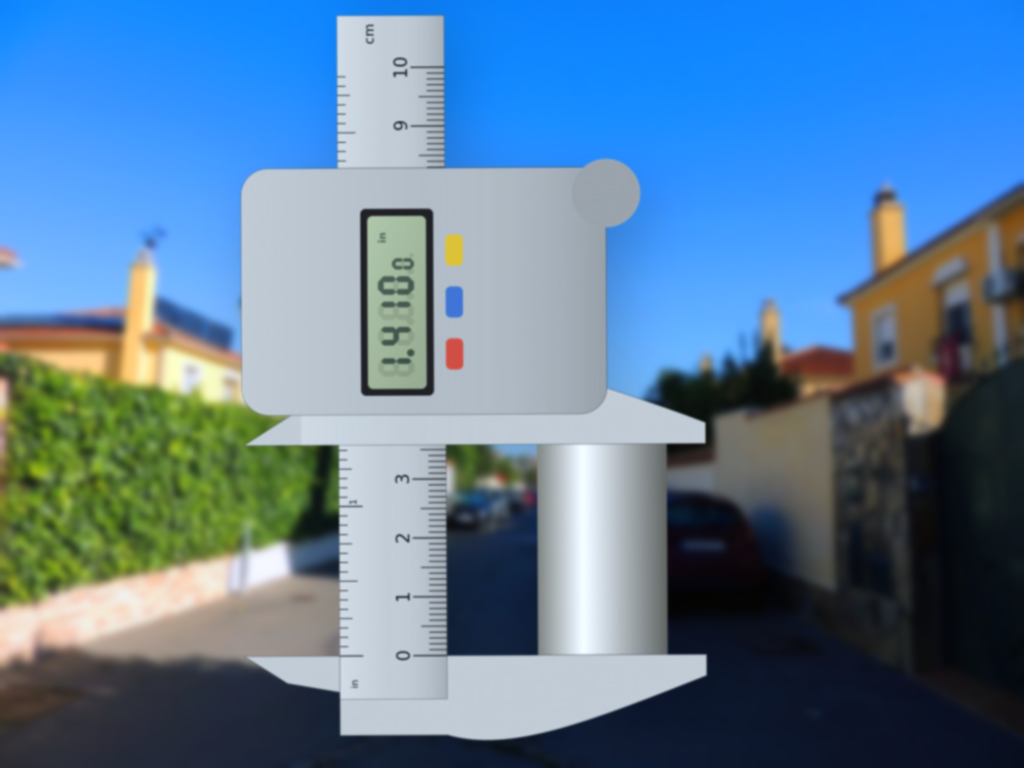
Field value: 1.4100 in
